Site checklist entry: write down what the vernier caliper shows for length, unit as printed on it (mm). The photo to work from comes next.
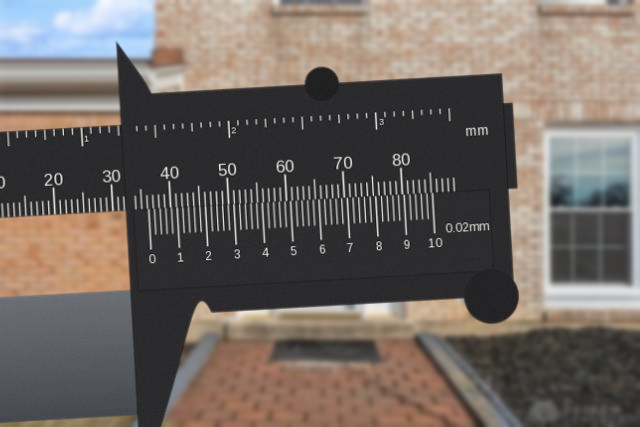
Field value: 36.2 mm
